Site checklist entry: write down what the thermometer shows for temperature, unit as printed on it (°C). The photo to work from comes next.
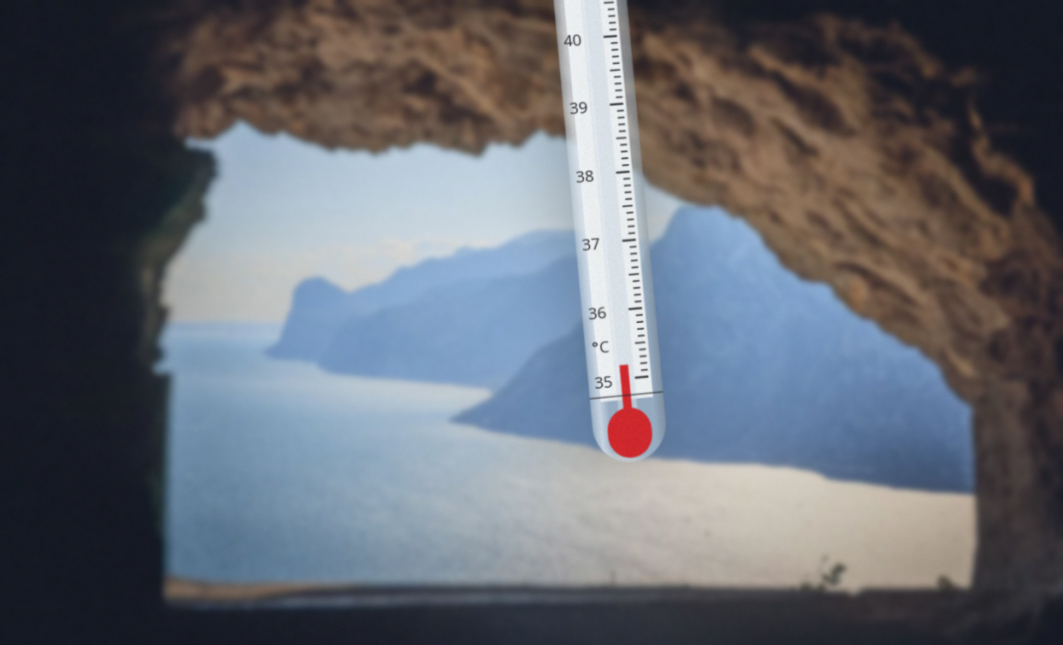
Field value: 35.2 °C
